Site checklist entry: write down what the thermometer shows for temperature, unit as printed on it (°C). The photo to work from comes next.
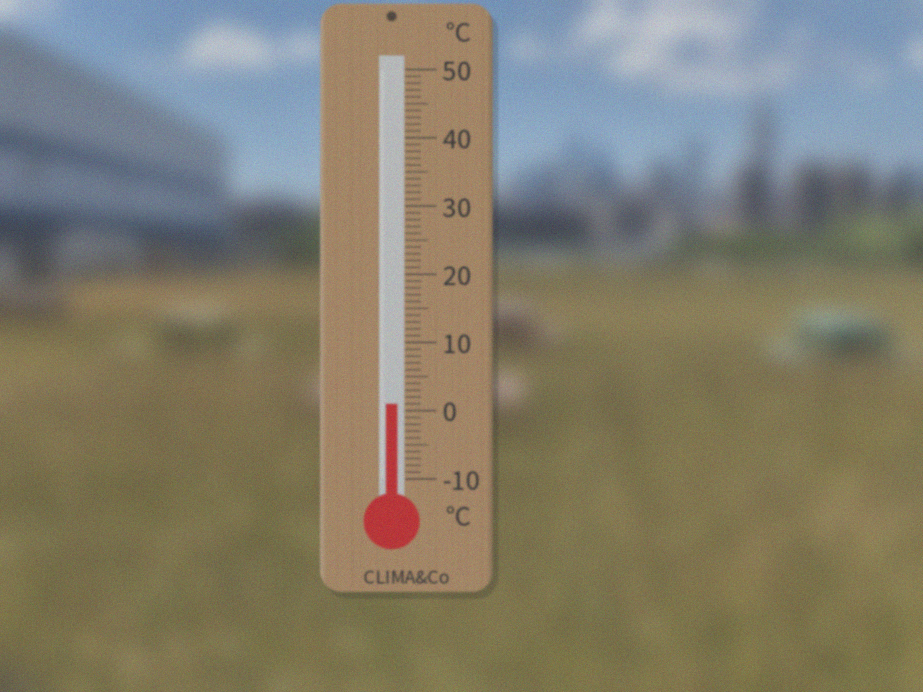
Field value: 1 °C
